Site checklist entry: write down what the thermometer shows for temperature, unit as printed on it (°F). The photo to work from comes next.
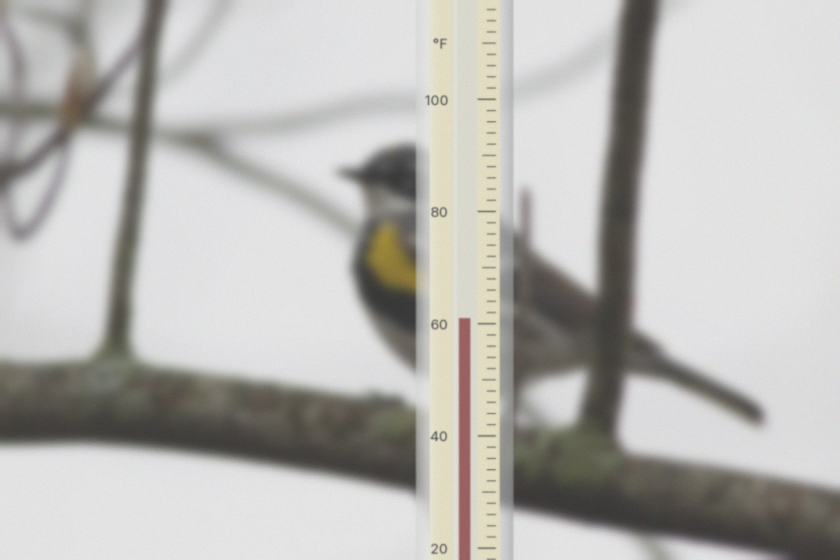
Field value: 61 °F
